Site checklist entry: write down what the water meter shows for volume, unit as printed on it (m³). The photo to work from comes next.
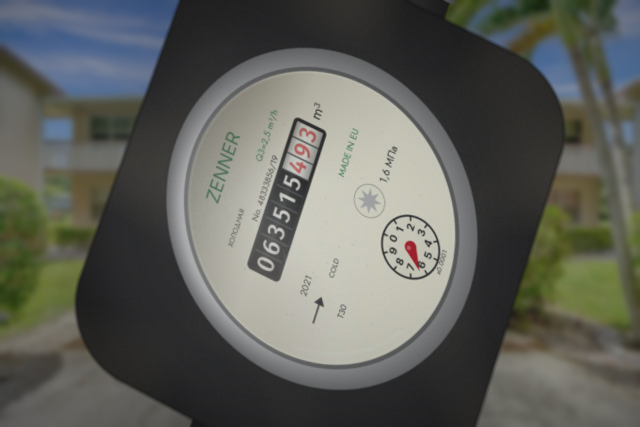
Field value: 63515.4936 m³
